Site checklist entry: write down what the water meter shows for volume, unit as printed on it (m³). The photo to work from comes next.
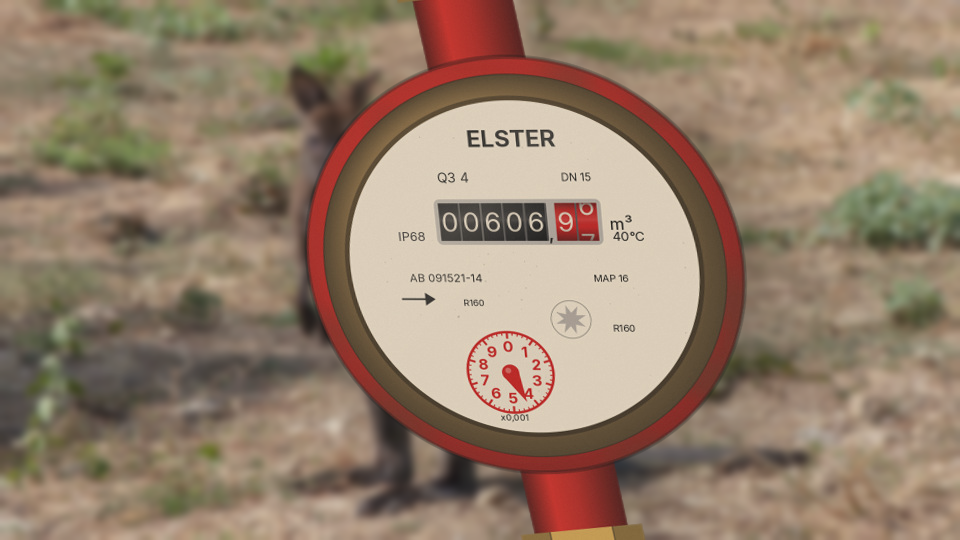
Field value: 606.964 m³
